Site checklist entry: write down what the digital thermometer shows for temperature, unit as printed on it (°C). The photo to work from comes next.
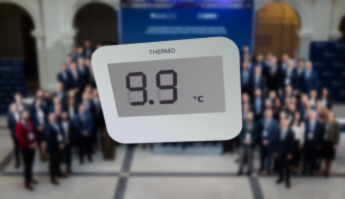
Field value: 9.9 °C
